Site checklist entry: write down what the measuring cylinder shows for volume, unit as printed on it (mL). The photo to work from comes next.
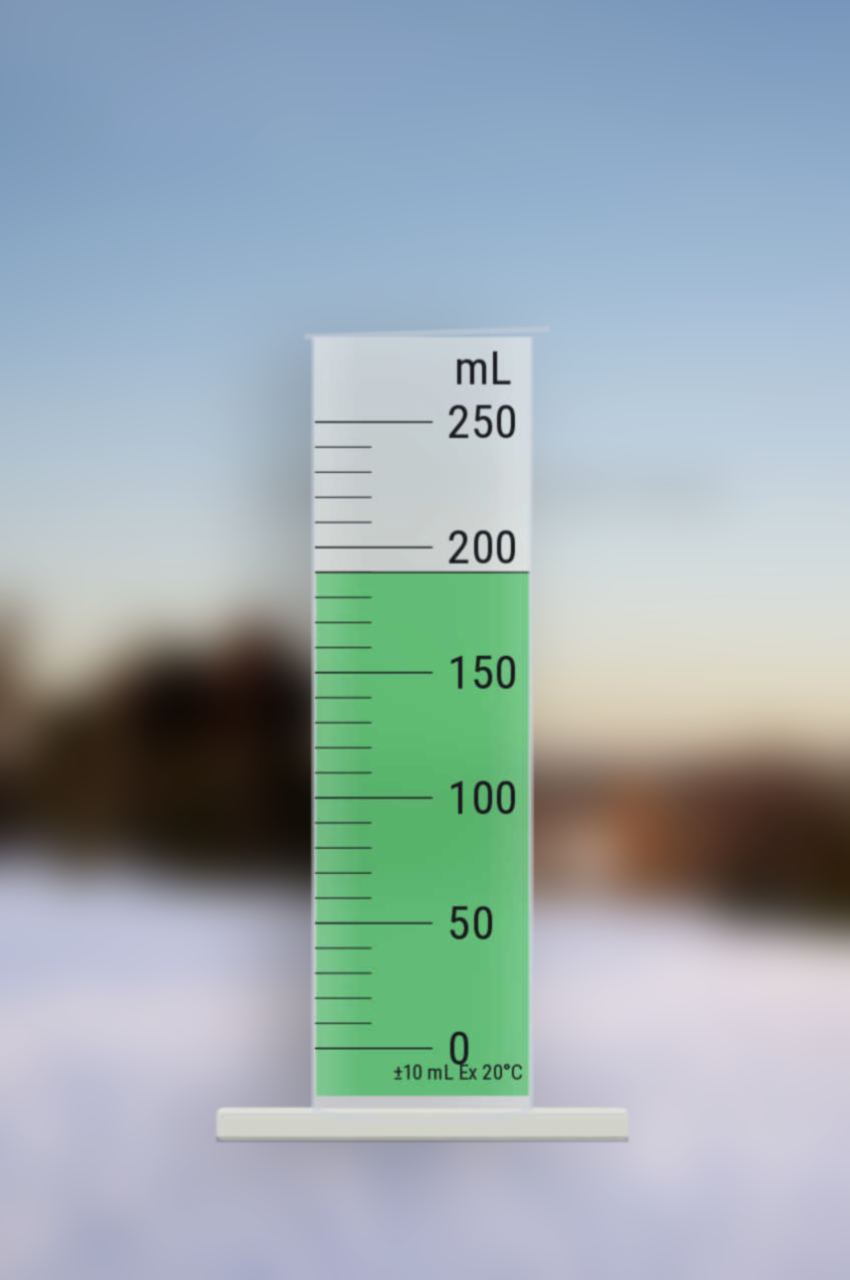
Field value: 190 mL
